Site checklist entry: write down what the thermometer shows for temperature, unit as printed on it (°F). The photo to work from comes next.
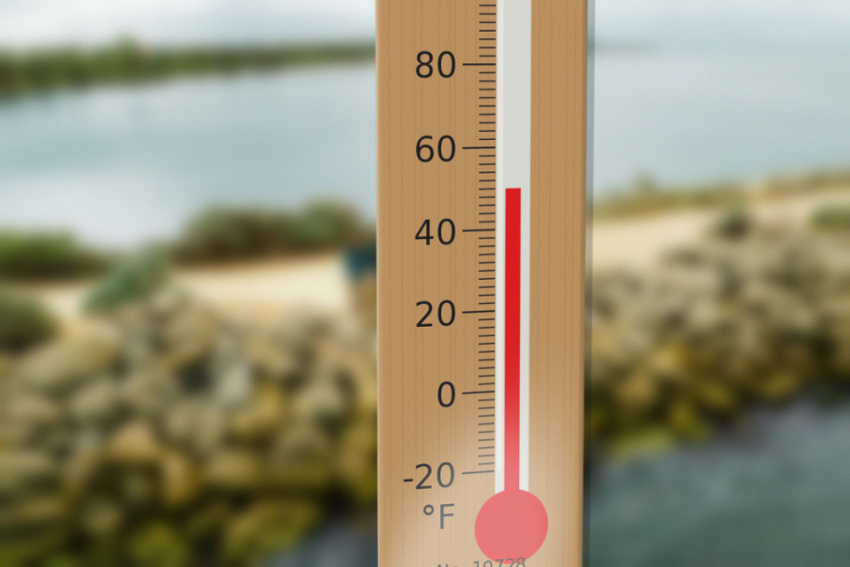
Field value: 50 °F
